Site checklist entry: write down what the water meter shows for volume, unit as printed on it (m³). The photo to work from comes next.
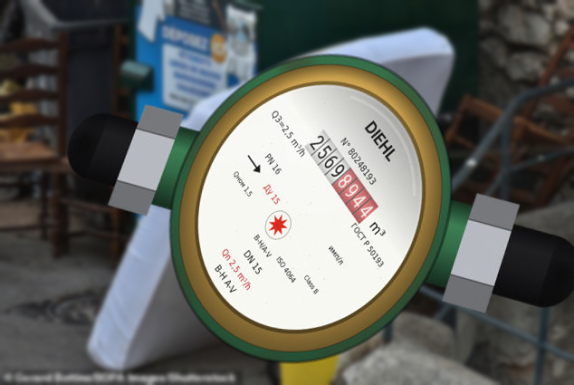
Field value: 2569.8944 m³
